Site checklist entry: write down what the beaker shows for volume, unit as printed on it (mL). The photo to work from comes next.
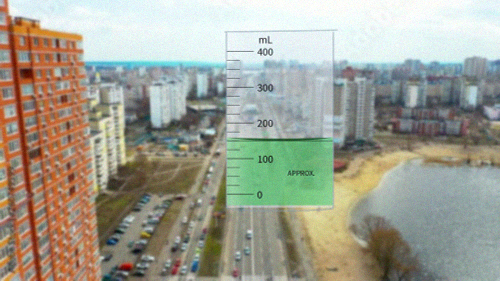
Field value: 150 mL
